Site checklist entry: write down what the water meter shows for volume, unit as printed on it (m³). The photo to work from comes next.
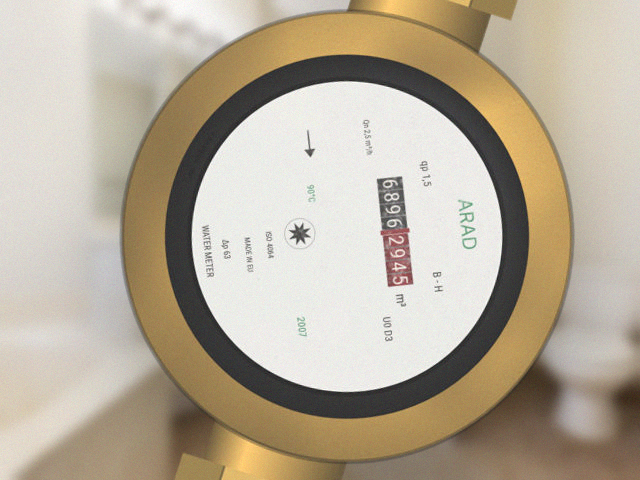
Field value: 6896.2945 m³
